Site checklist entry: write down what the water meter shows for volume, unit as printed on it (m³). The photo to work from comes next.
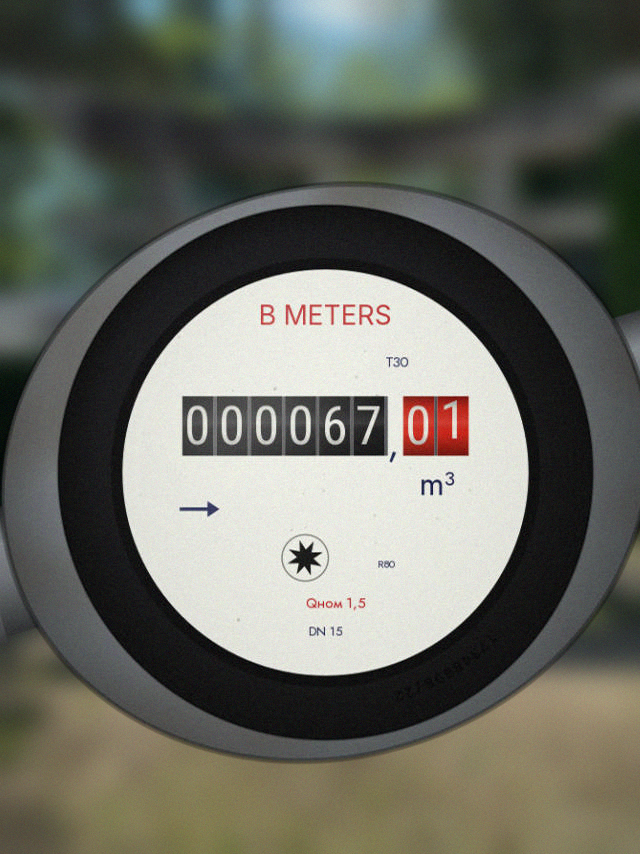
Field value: 67.01 m³
